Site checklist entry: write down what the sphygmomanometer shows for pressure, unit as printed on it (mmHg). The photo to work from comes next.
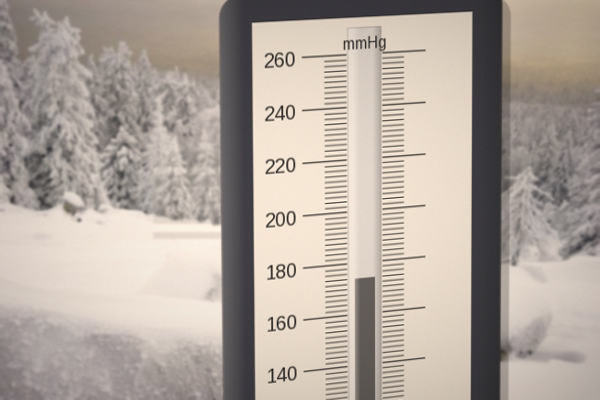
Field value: 174 mmHg
